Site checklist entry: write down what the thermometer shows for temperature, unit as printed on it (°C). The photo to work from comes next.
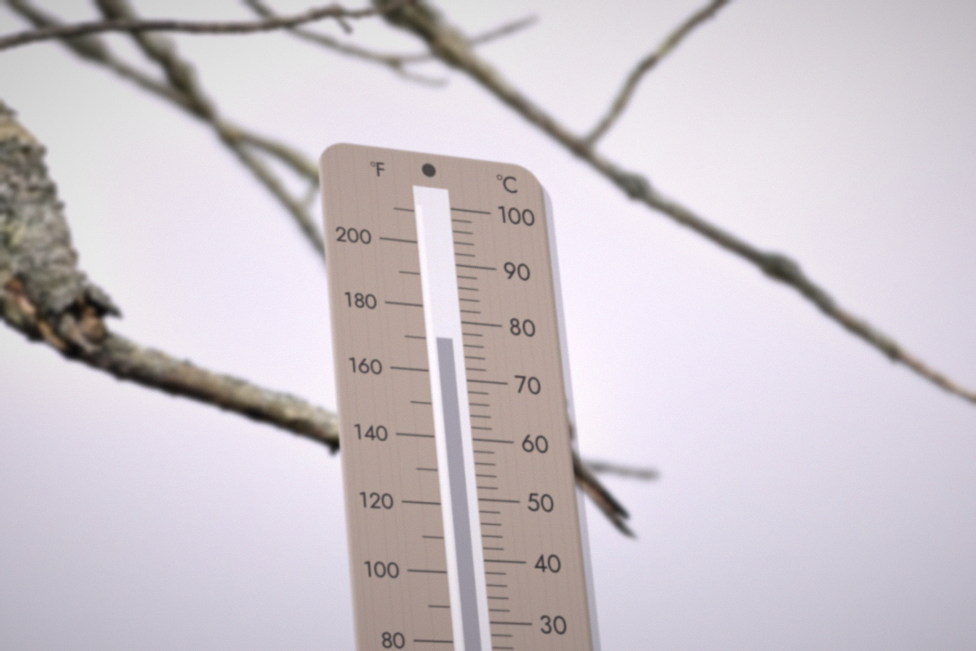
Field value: 77 °C
